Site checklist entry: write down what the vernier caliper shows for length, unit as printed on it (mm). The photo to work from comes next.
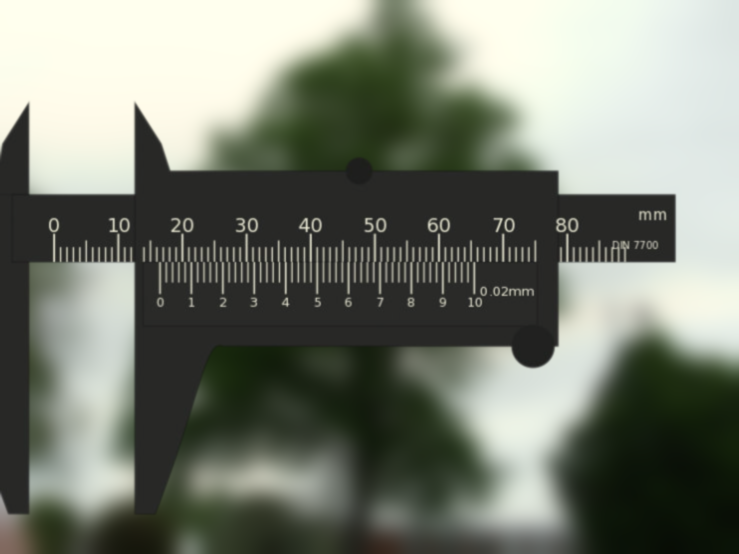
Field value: 16.5 mm
